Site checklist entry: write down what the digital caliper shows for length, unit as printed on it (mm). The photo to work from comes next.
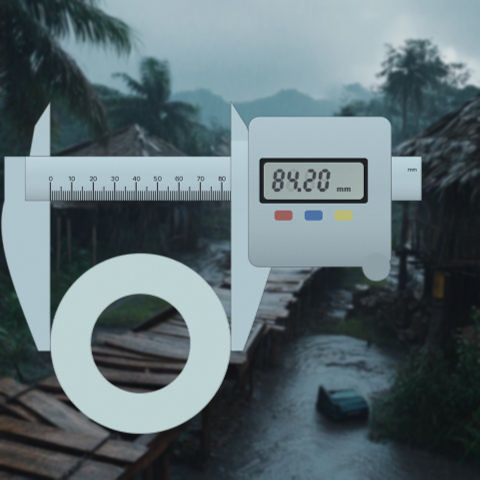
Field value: 84.20 mm
